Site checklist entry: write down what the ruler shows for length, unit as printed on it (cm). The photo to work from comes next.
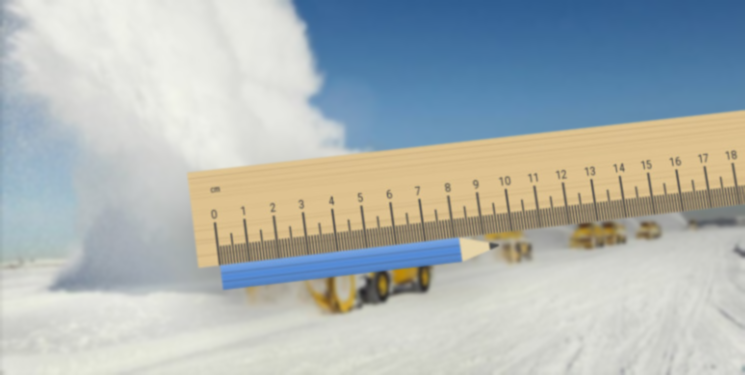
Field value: 9.5 cm
